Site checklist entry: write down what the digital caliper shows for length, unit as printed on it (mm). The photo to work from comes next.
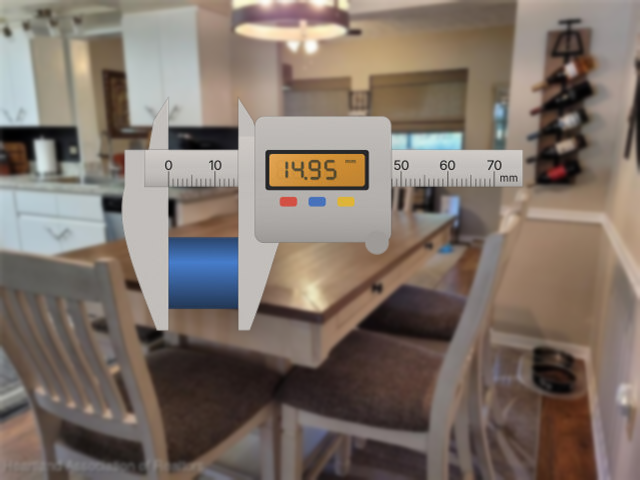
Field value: 14.95 mm
